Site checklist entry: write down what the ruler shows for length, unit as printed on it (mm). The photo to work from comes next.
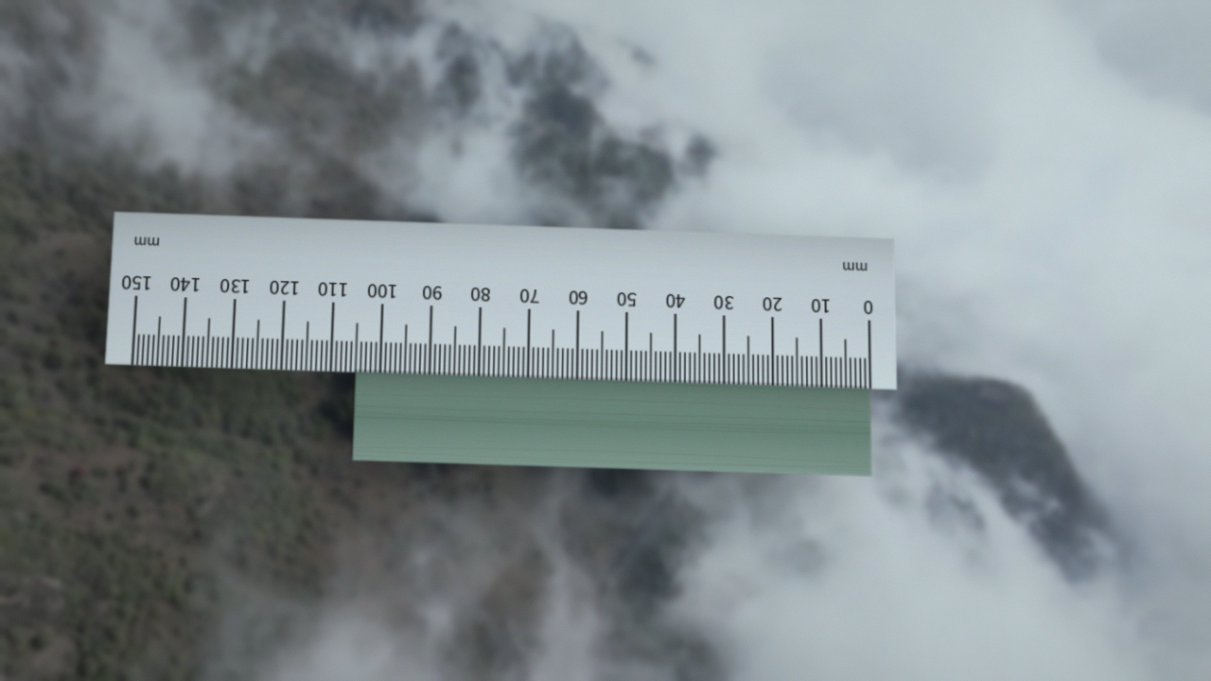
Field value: 105 mm
